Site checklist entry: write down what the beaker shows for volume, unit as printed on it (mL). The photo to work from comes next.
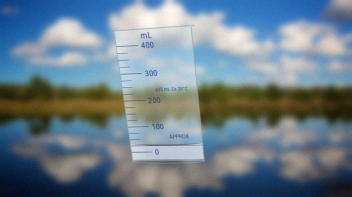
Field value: 25 mL
